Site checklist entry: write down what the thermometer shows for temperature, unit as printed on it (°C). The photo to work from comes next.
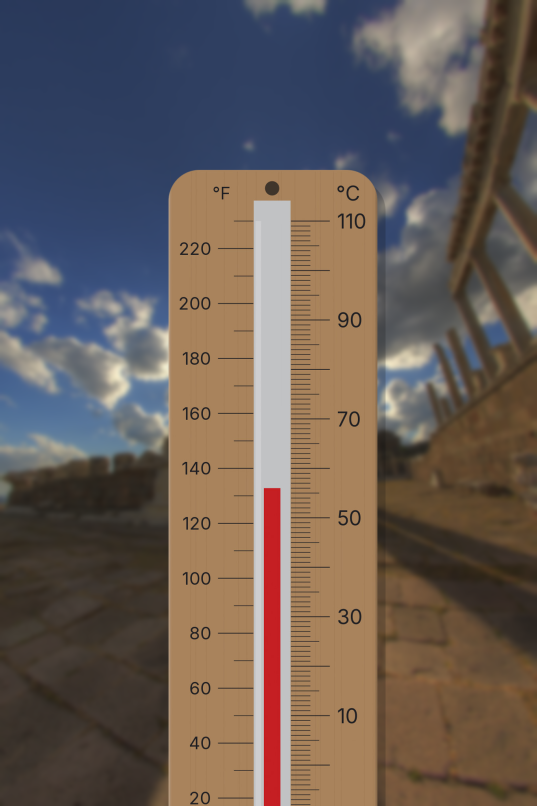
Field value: 56 °C
